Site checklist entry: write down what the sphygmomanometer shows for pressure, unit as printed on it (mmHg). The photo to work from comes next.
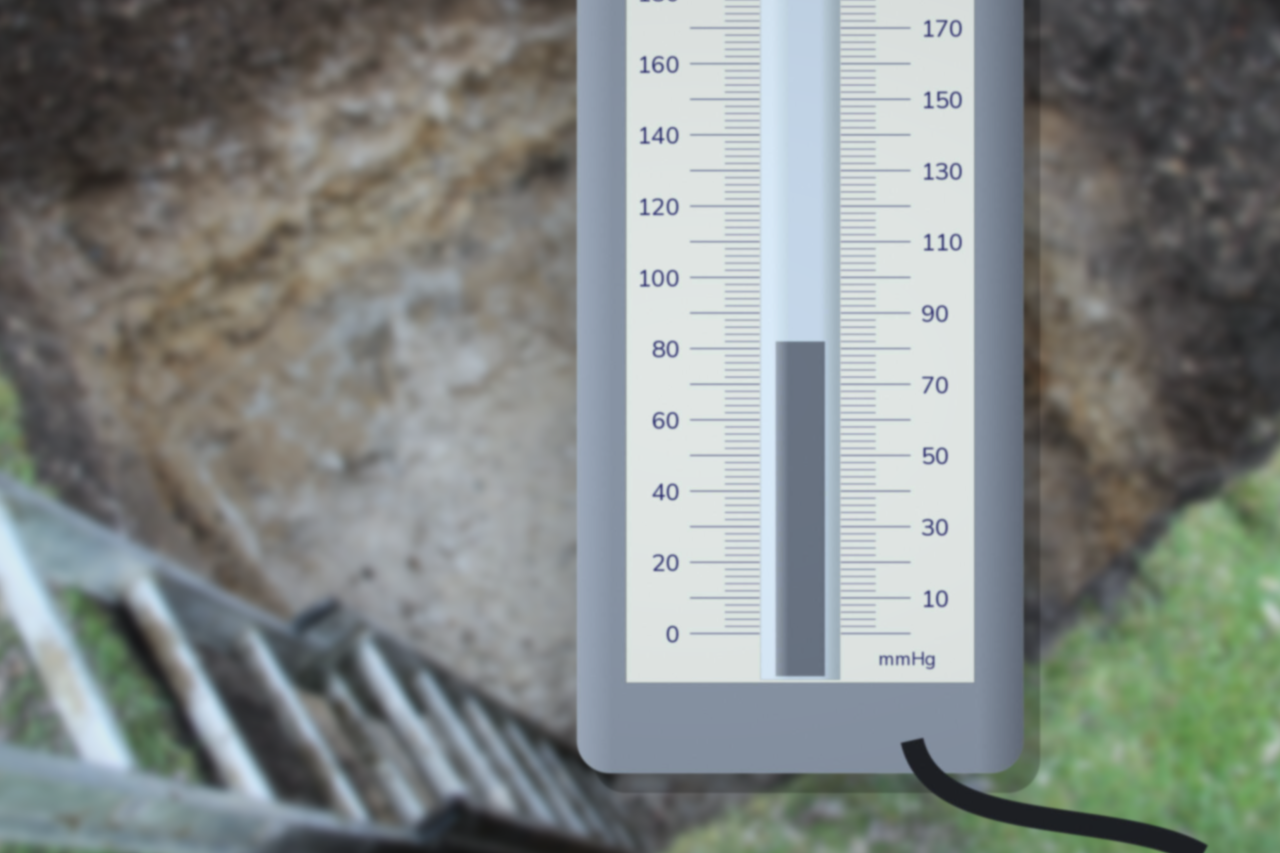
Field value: 82 mmHg
